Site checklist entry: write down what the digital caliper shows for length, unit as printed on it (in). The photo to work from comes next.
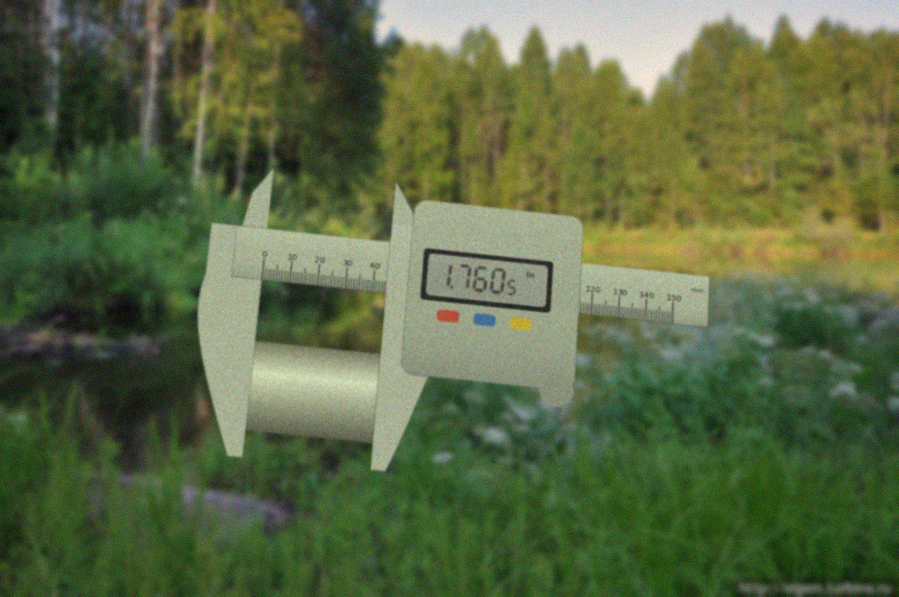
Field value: 1.7605 in
